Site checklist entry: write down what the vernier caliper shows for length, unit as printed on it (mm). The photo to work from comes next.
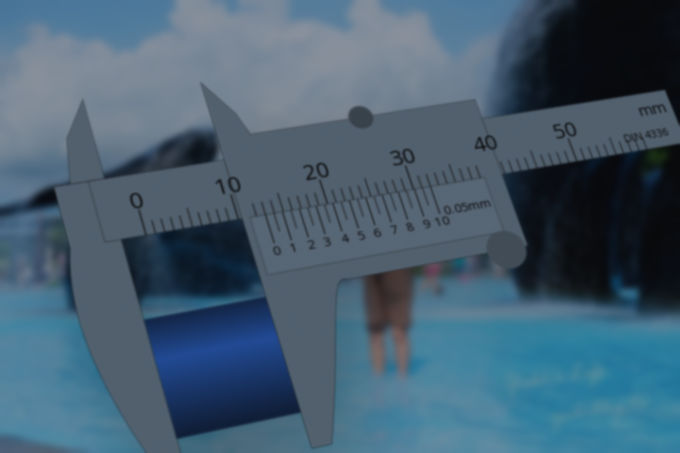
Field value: 13.0 mm
